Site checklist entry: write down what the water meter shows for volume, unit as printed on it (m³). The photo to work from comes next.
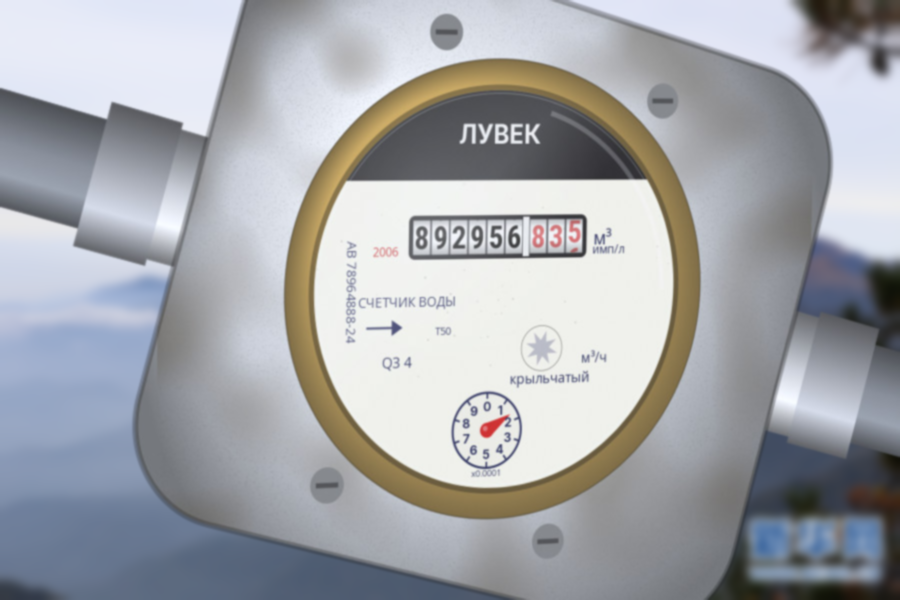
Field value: 892956.8351 m³
